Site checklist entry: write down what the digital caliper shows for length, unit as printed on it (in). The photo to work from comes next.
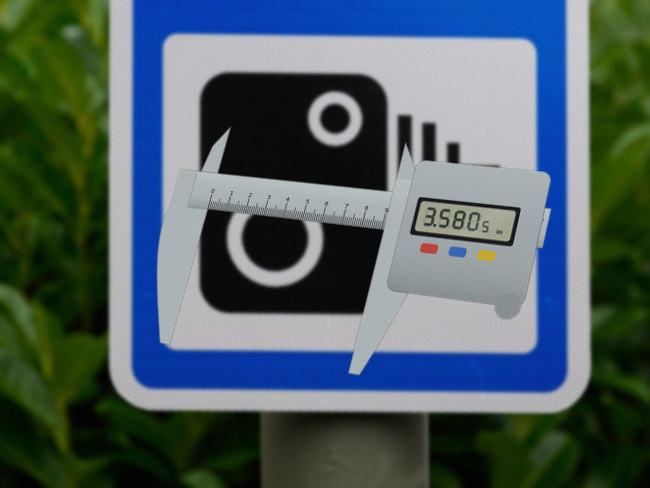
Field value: 3.5805 in
